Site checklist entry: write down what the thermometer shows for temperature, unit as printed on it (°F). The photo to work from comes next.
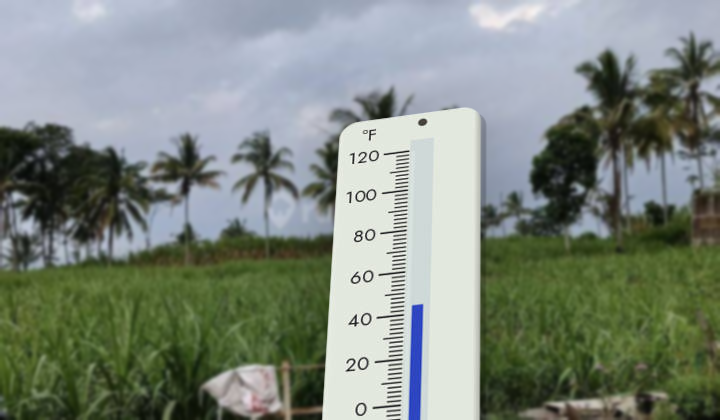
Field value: 44 °F
